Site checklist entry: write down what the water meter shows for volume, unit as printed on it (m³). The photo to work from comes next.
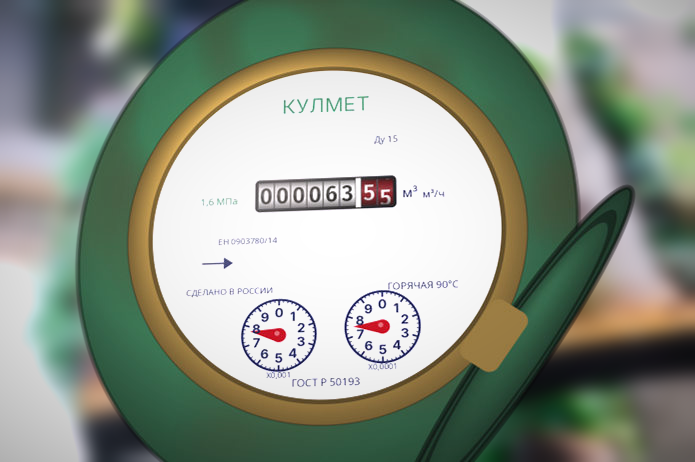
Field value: 63.5477 m³
